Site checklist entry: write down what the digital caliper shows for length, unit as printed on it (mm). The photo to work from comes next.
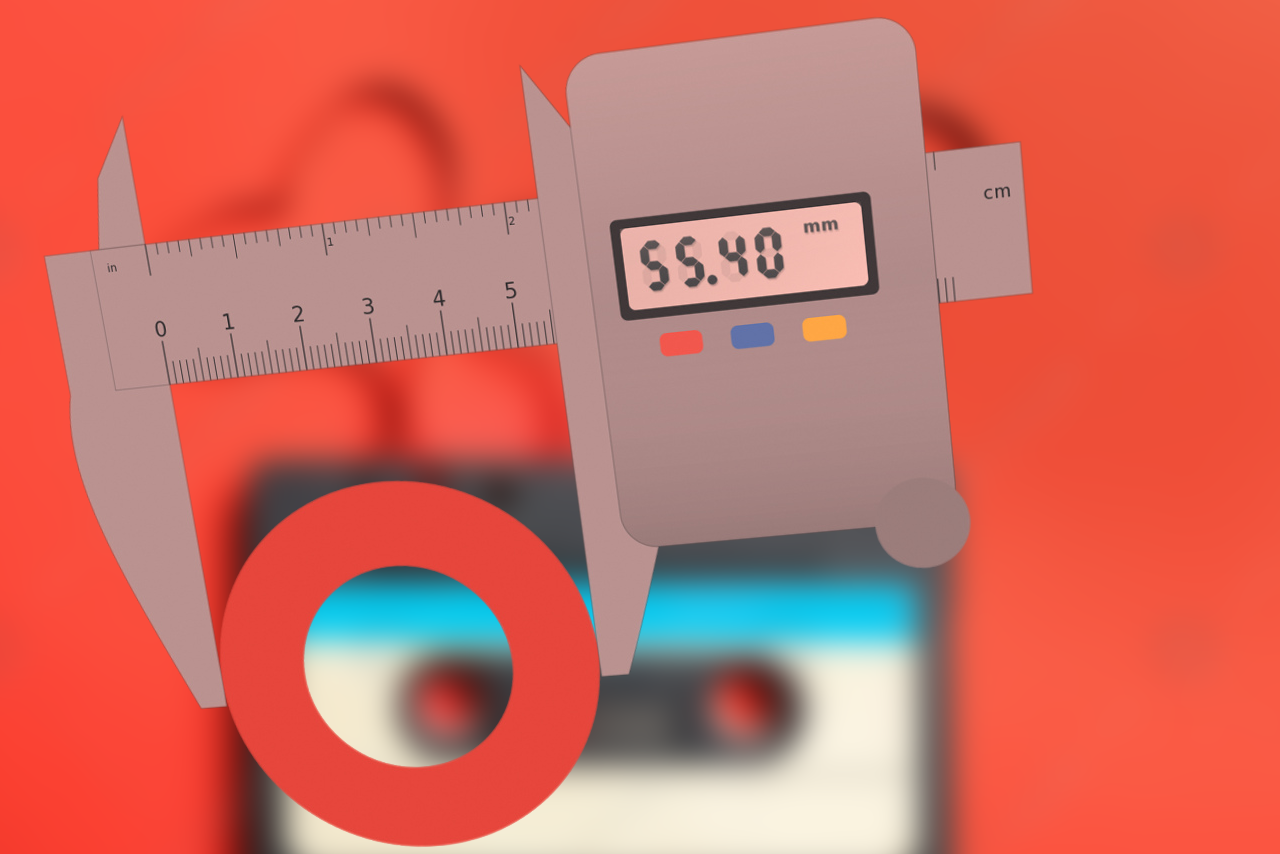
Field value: 55.40 mm
